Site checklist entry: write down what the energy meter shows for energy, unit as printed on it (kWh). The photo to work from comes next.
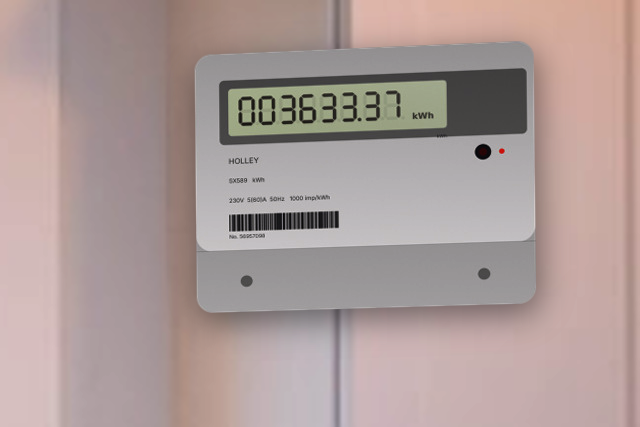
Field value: 3633.37 kWh
